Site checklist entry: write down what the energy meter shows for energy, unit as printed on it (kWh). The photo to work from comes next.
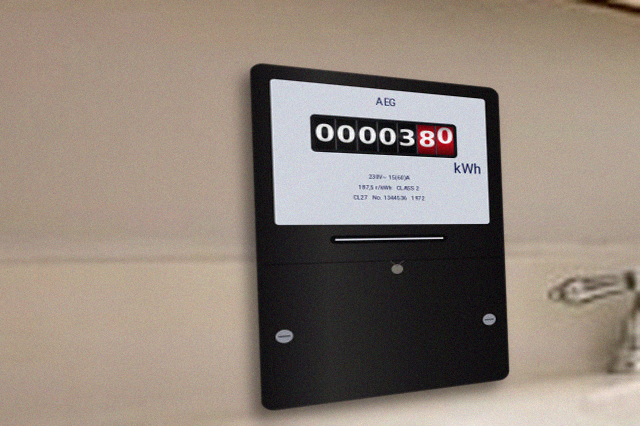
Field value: 3.80 kWh
